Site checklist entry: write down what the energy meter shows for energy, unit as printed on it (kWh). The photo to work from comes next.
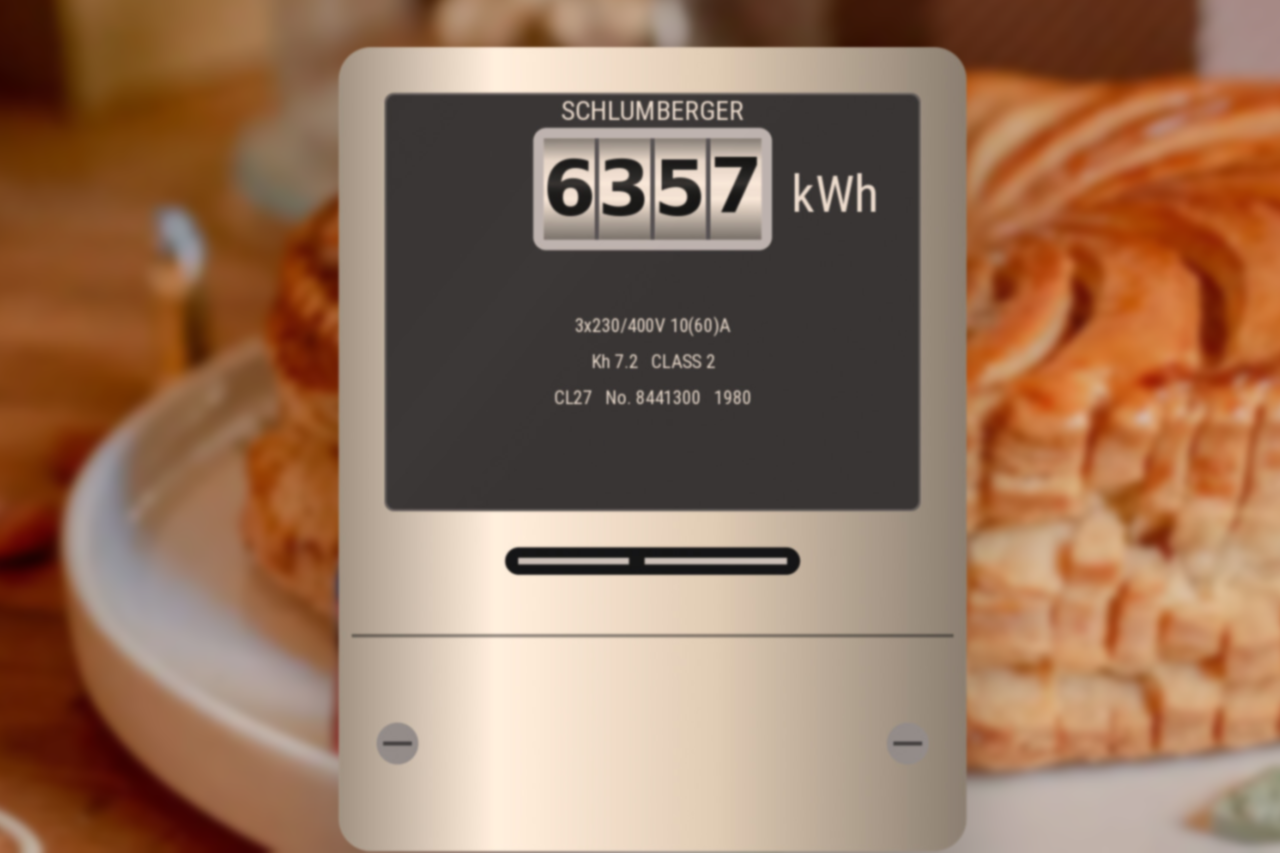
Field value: 6357 kWh
